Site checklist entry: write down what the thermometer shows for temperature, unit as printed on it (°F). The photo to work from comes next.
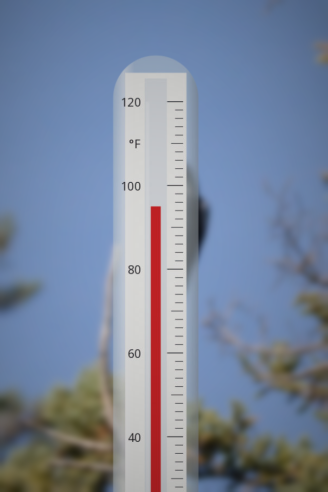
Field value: 95 °F
